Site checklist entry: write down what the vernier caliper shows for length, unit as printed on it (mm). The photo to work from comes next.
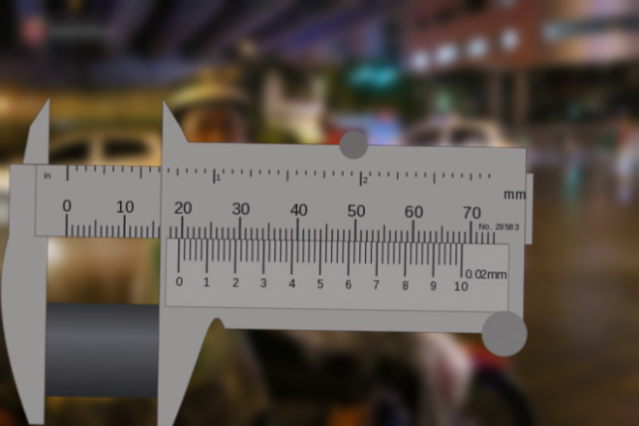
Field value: 19.5 mm
